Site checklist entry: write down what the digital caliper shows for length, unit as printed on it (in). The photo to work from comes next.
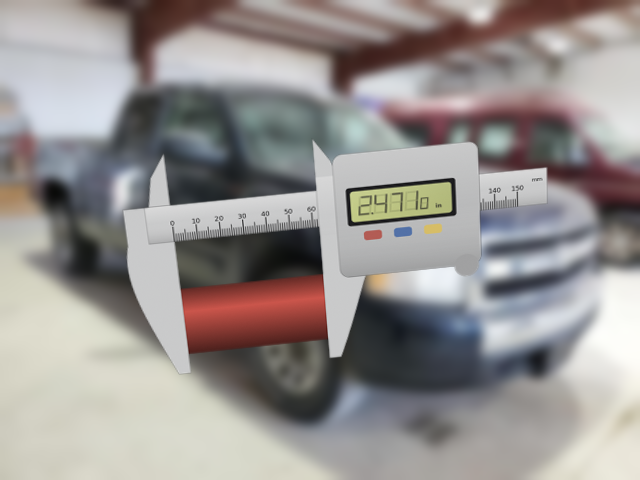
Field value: 2.4710 in
